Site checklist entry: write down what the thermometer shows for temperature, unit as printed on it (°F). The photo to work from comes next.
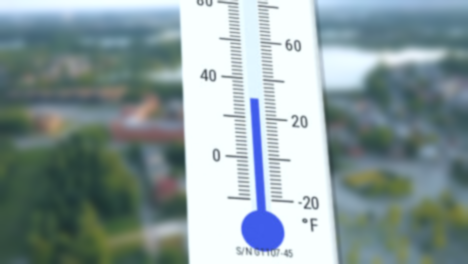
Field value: 30 °F
